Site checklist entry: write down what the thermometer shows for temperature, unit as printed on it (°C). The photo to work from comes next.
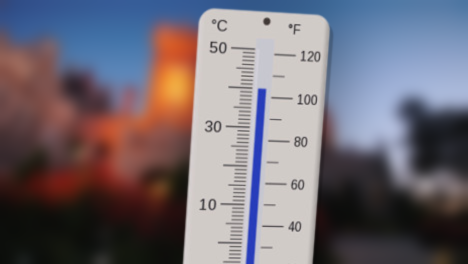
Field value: 40 °C
